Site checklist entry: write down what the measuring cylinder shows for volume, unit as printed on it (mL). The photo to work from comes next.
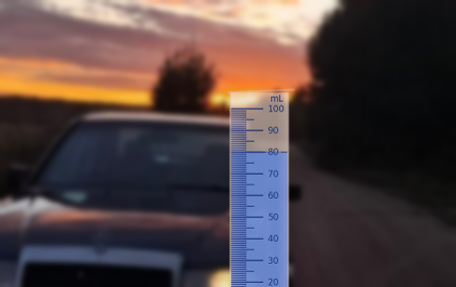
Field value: 80 mL
